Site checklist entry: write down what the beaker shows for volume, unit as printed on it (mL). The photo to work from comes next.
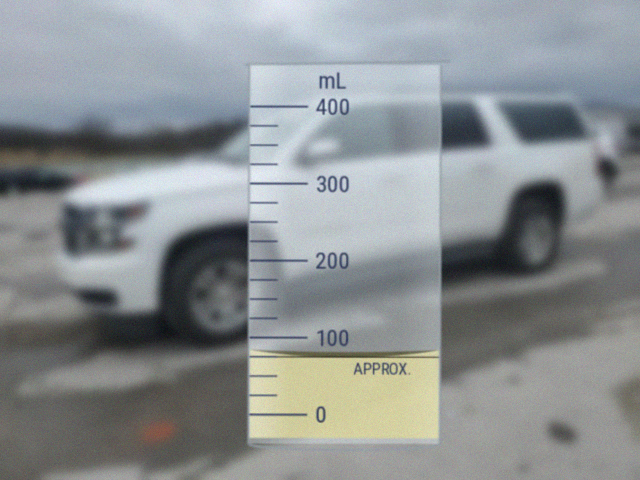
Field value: 75 mL
